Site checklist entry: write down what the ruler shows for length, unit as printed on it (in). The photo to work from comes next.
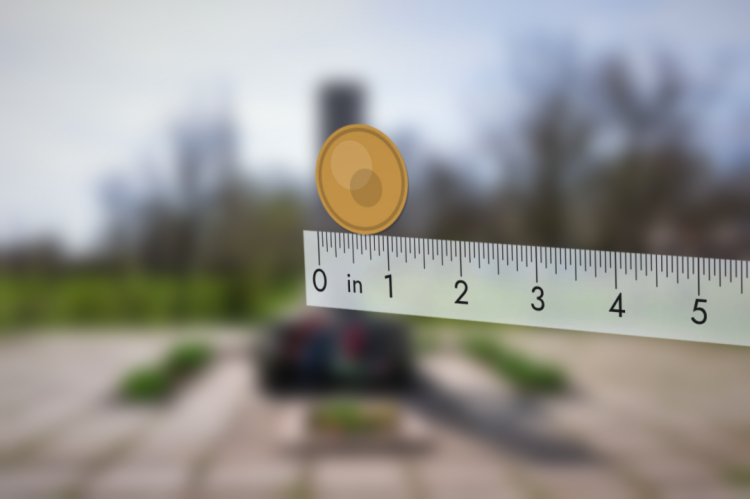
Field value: 1.3125 in
